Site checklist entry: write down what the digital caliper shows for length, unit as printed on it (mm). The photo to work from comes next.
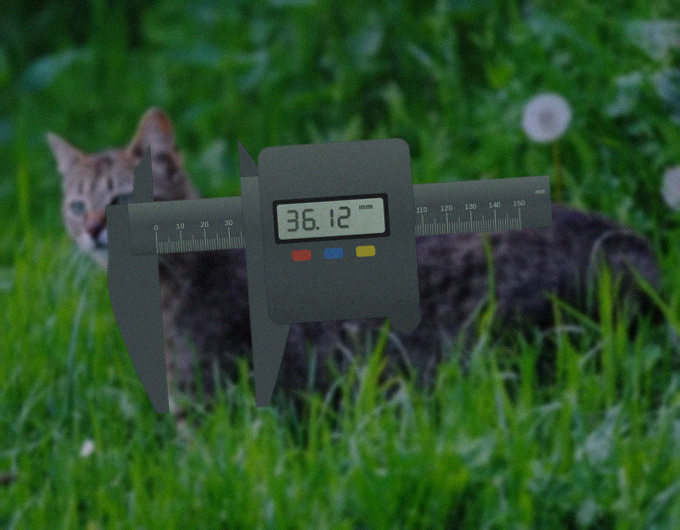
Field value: 36.12 mm
